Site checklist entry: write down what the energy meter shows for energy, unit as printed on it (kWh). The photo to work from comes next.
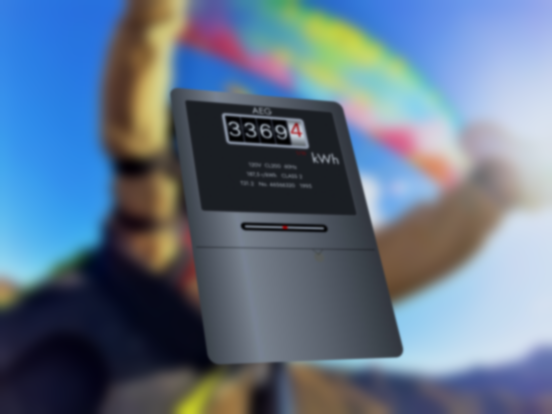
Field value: 3369.4 kWh
